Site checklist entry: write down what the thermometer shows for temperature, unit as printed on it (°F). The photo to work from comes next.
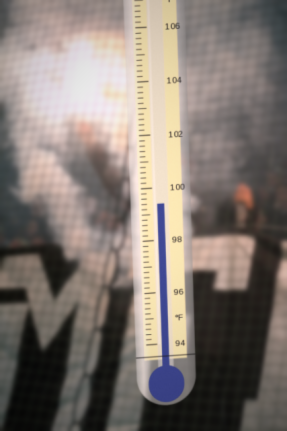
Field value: 99.4 °F
